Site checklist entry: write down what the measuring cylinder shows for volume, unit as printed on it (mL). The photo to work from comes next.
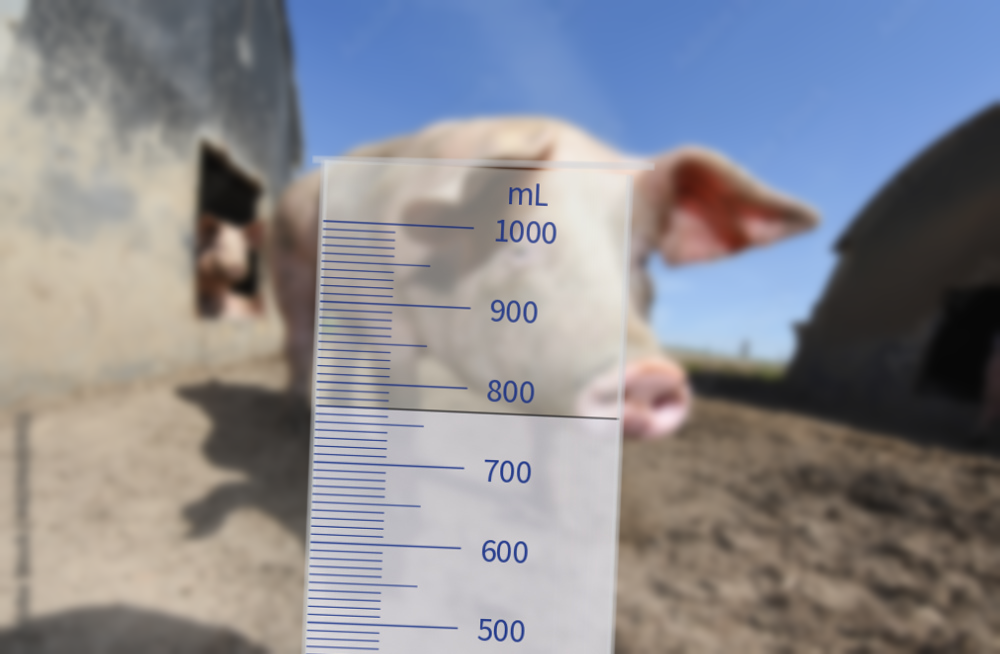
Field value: 770 mL
